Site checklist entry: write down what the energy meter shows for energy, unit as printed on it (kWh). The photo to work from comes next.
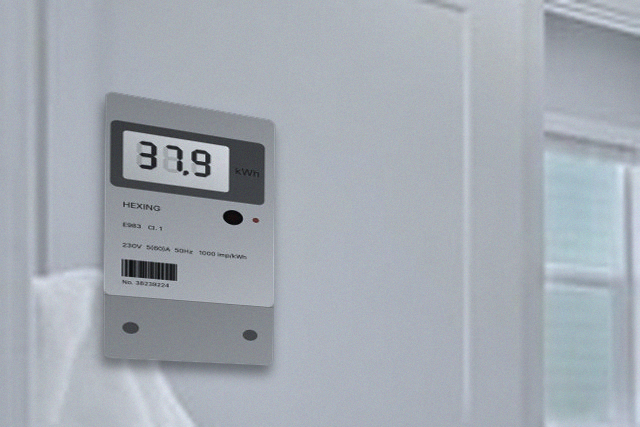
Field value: 37.9 kWh
